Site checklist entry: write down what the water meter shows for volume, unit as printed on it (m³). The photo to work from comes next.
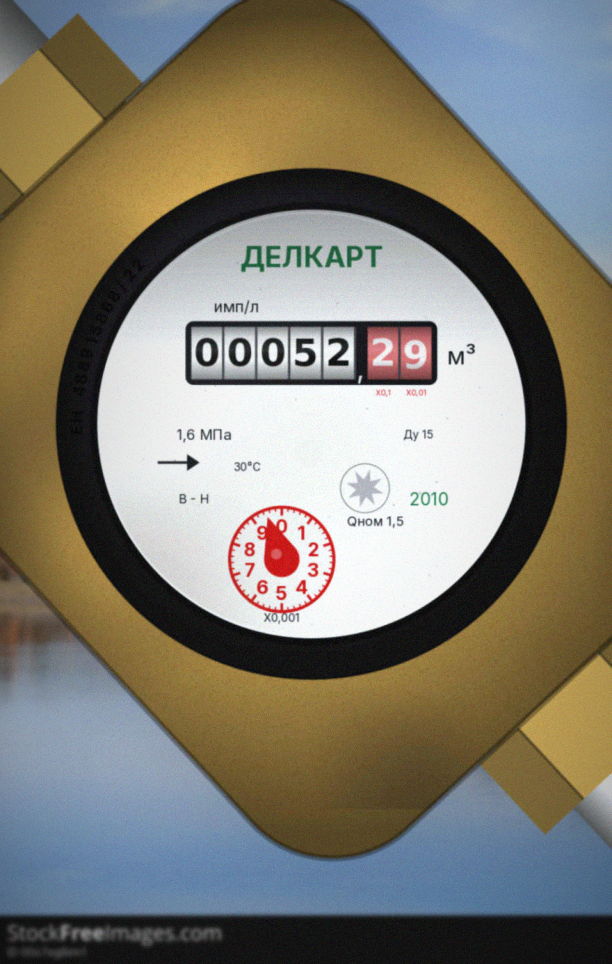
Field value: 52.289 m³
